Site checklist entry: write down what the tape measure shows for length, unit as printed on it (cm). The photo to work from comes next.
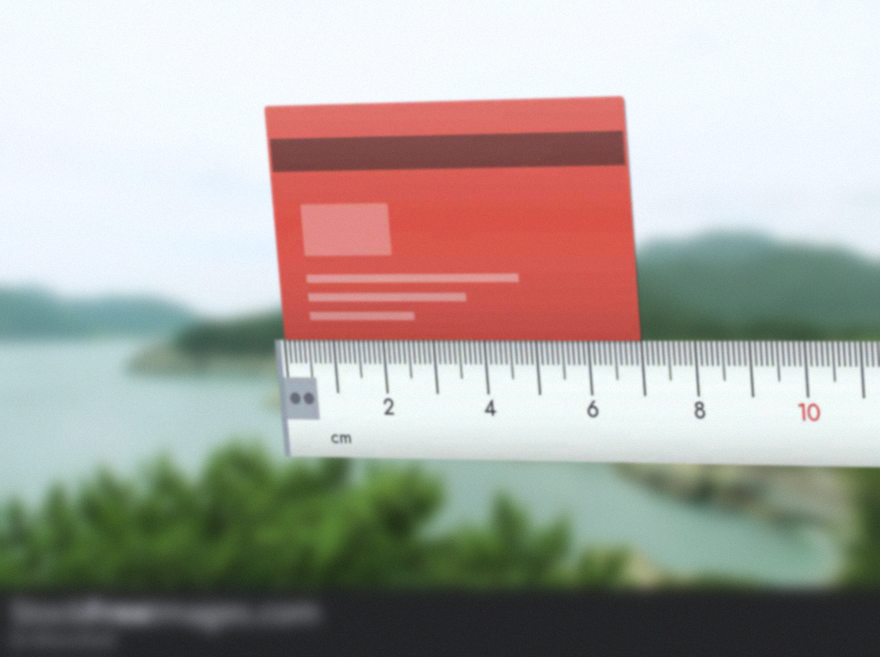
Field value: 7 cm
